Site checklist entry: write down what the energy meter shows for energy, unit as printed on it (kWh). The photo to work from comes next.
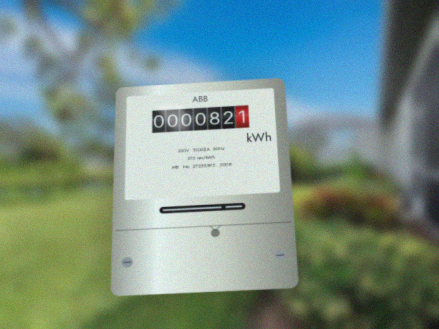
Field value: 82.1 kWh
